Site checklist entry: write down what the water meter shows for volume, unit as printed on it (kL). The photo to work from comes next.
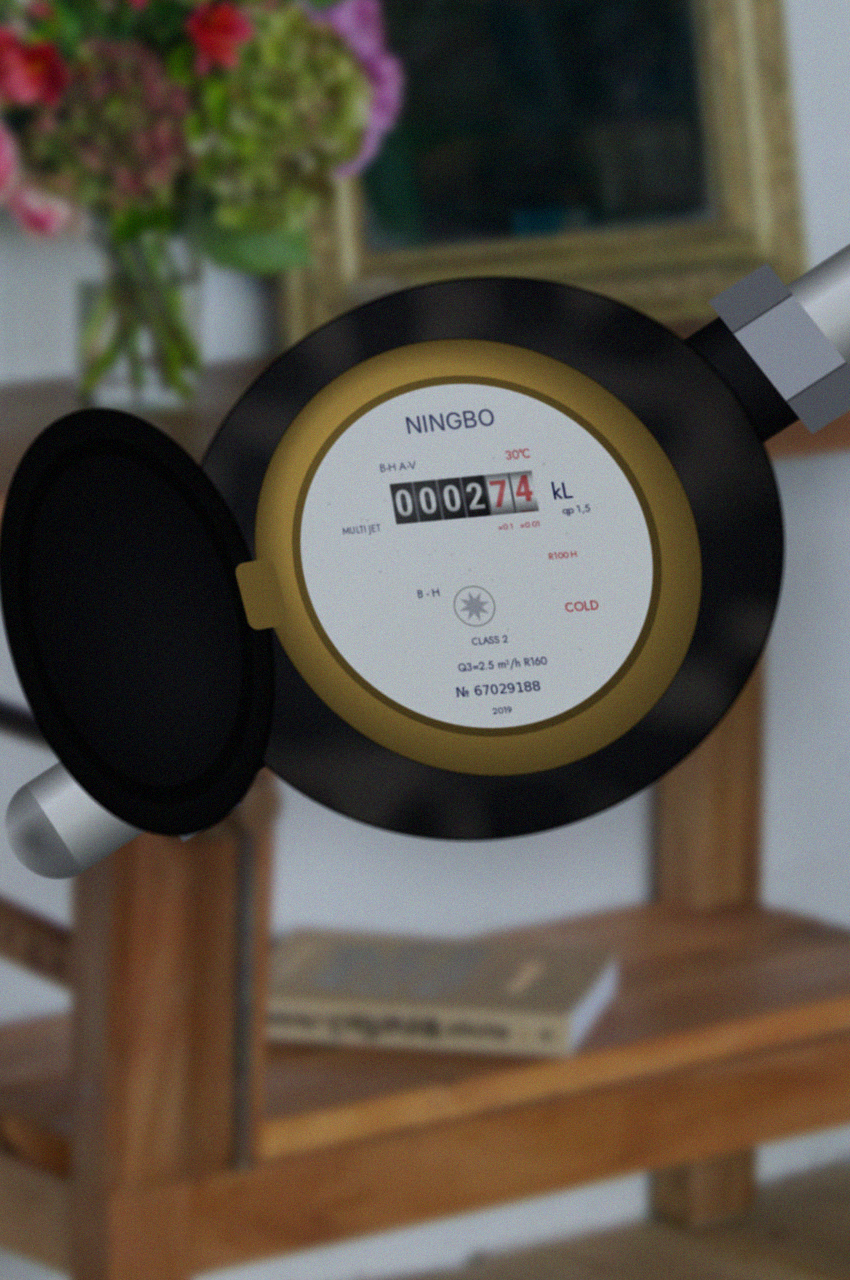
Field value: 2.74 kL
